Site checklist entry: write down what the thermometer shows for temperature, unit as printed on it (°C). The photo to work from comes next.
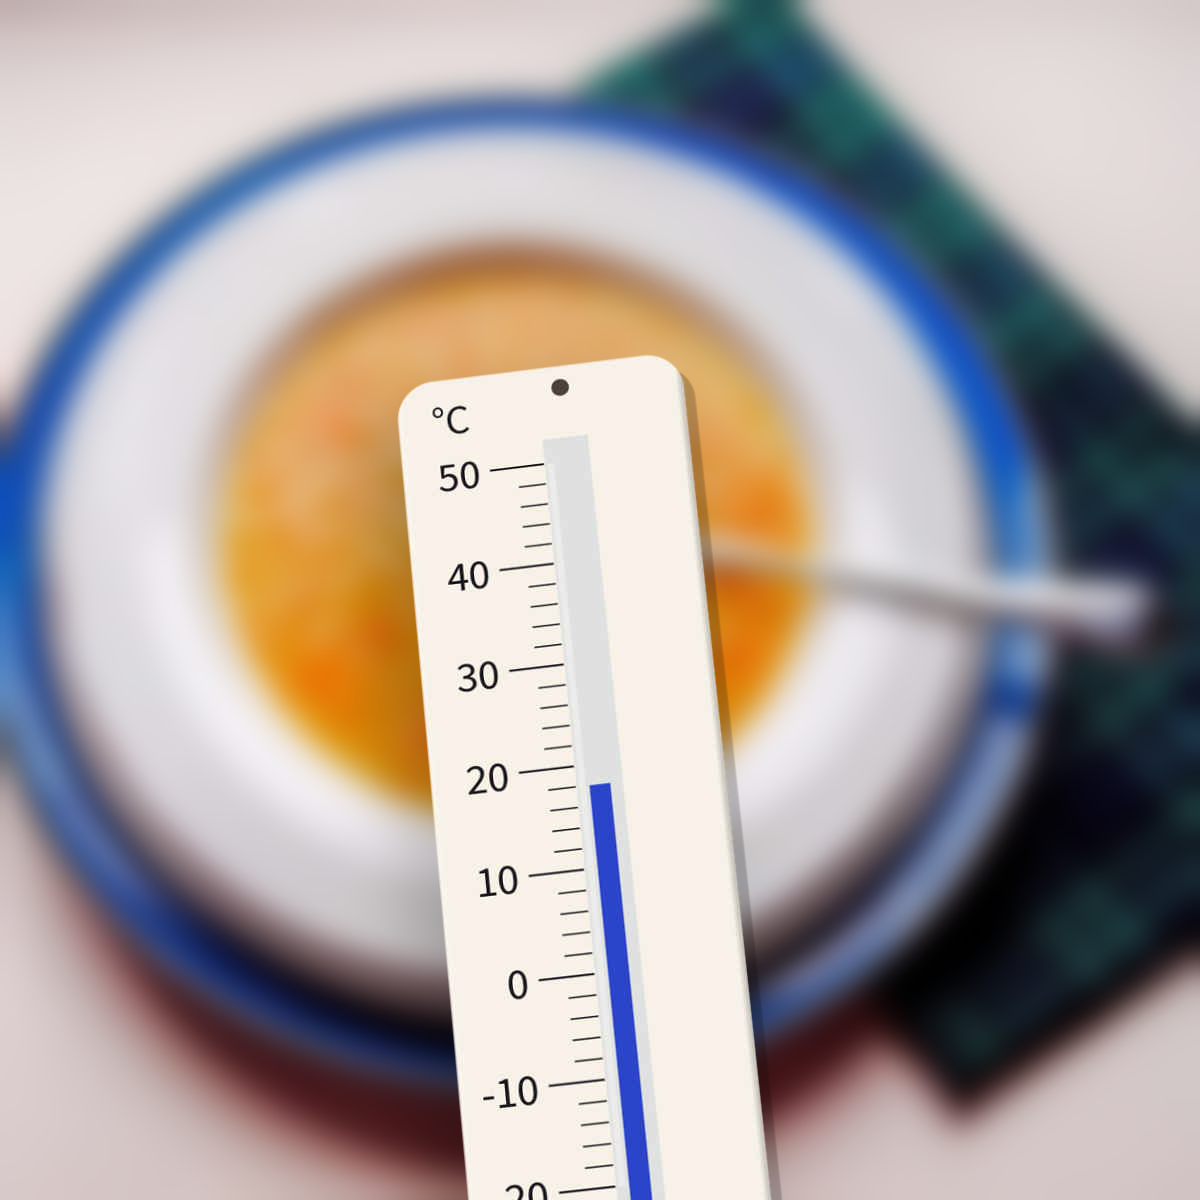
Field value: 18 °C
